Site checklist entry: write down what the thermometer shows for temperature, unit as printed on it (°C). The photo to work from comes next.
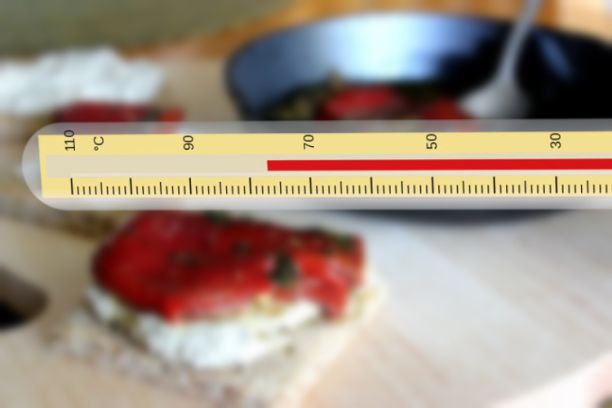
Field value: 77 °C
